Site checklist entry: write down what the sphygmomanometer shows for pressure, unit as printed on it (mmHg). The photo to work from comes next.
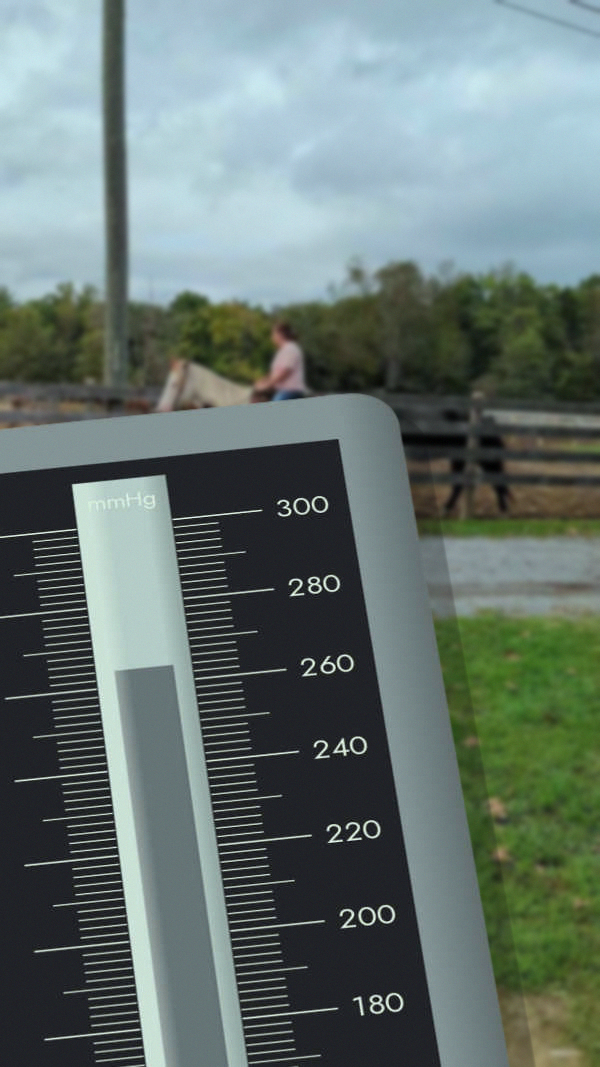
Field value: 264 mmHg
